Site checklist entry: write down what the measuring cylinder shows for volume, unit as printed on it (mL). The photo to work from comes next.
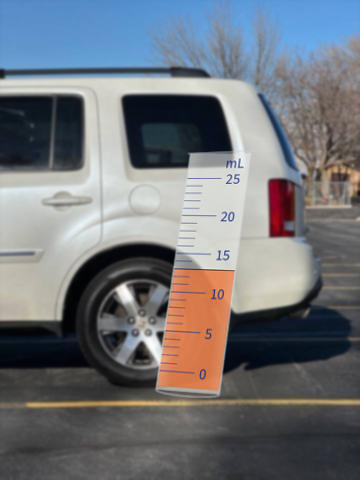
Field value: 13 mL
